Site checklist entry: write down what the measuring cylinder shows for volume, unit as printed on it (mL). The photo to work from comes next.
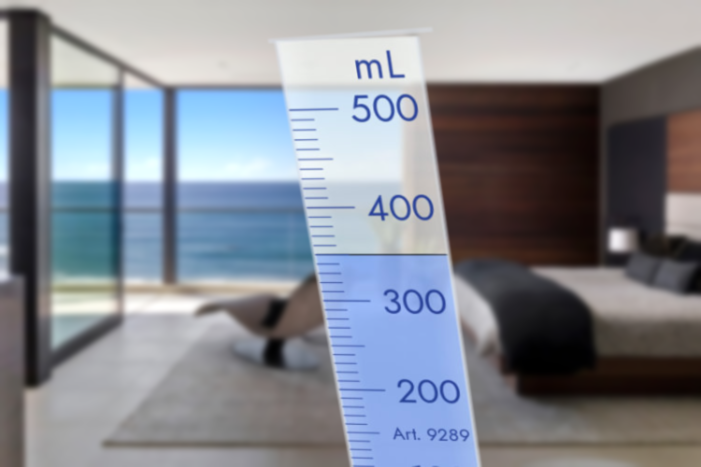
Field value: 350 mL
